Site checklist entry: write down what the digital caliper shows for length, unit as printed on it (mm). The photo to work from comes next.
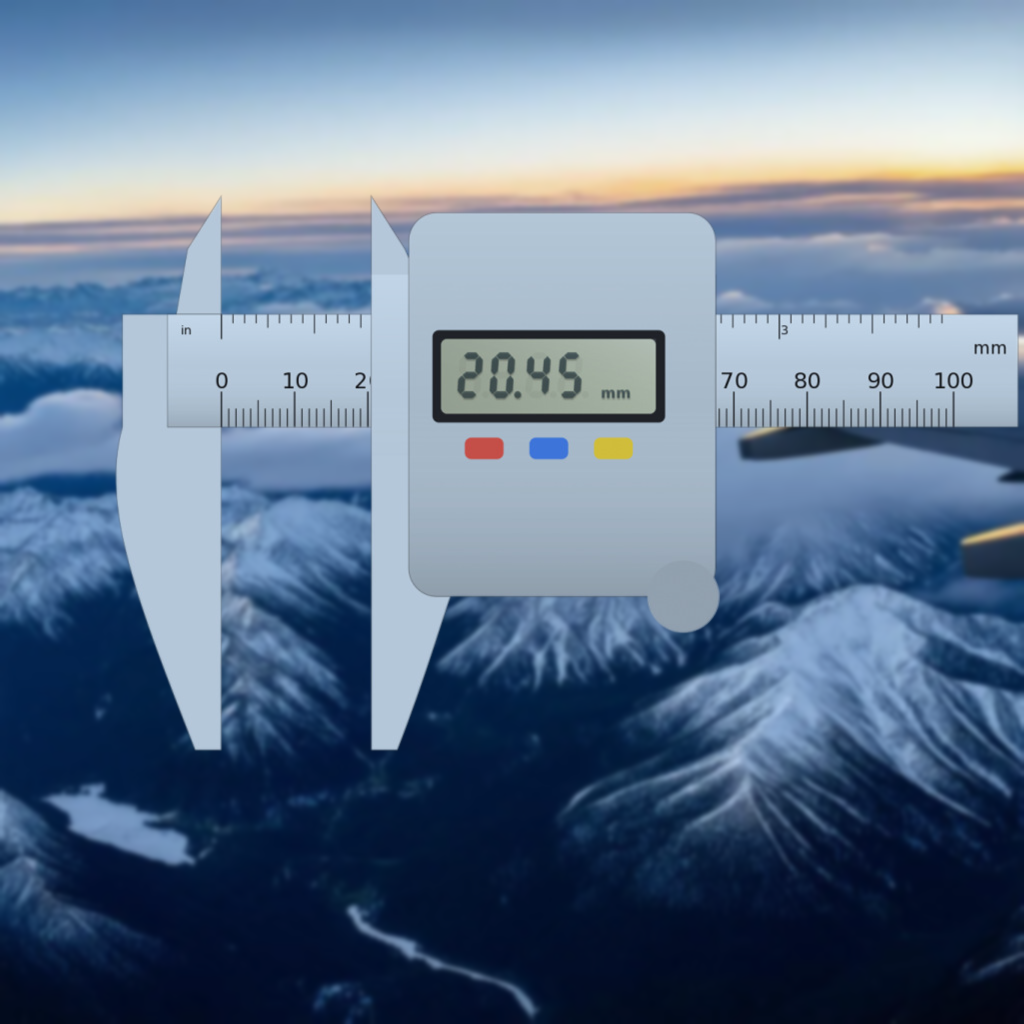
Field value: 20.45 mm
